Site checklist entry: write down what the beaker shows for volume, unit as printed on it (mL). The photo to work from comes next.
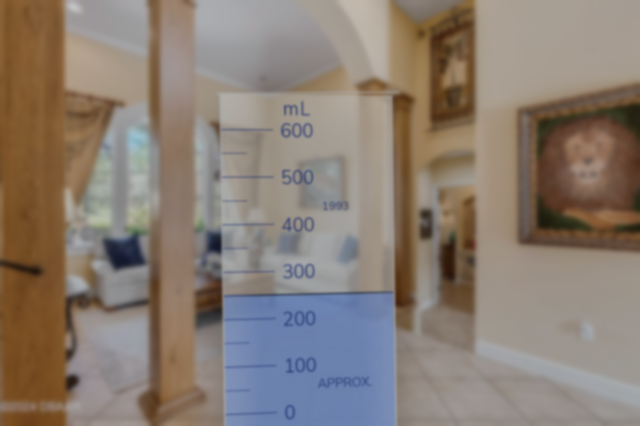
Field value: 250 mL
